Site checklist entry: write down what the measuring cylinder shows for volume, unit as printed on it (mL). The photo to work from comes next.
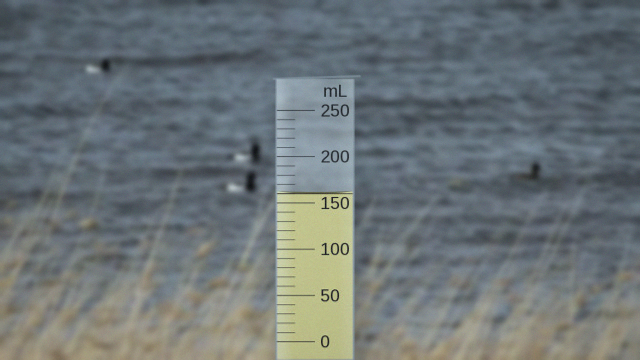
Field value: 160 mL
